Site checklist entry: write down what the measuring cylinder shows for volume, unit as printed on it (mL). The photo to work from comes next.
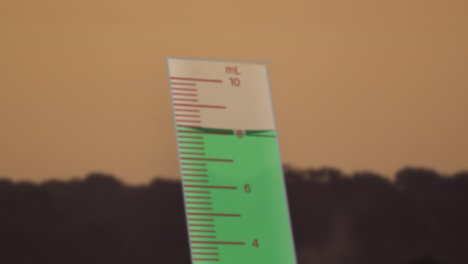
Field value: 8 mL
